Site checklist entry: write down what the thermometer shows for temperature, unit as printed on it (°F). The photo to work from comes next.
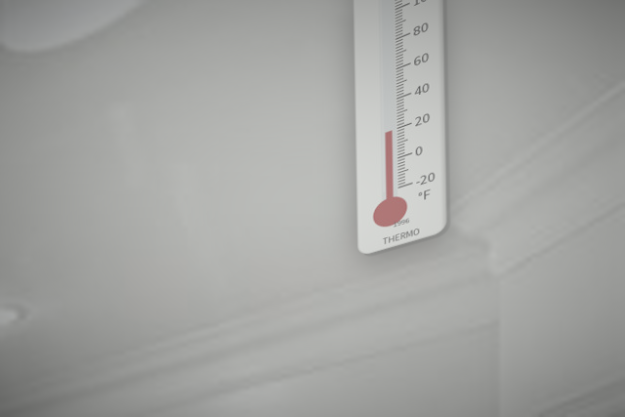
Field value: 20 °F
